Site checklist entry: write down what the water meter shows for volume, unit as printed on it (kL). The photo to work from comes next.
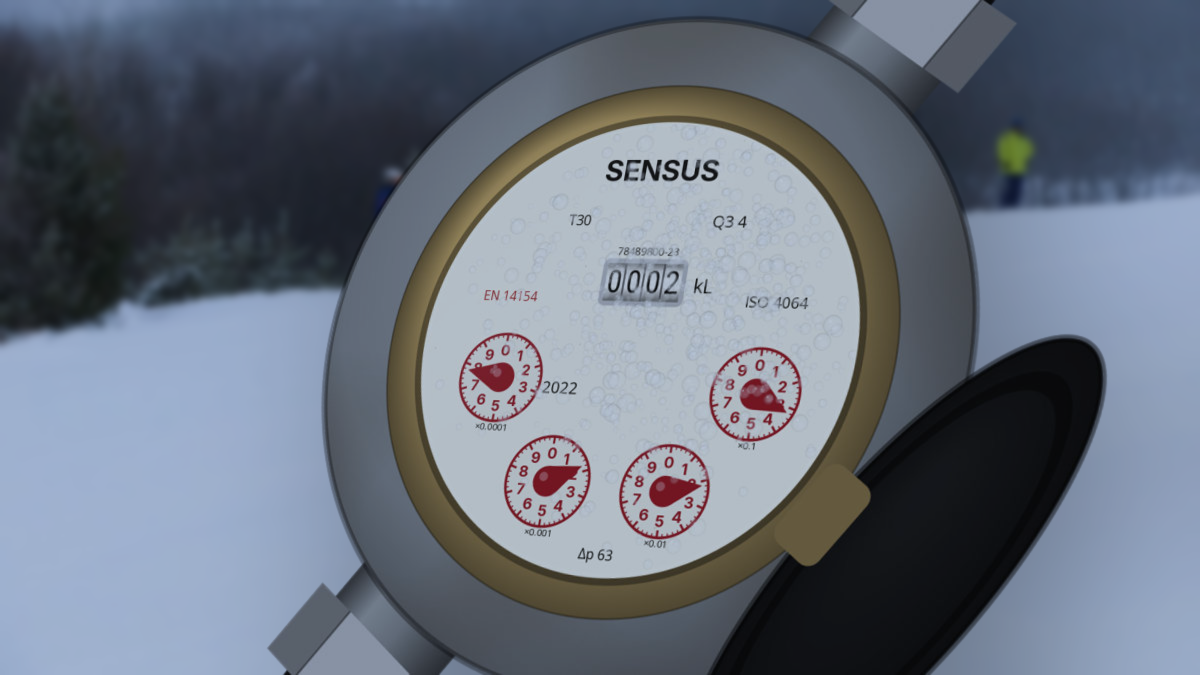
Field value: 2.3217 kL
